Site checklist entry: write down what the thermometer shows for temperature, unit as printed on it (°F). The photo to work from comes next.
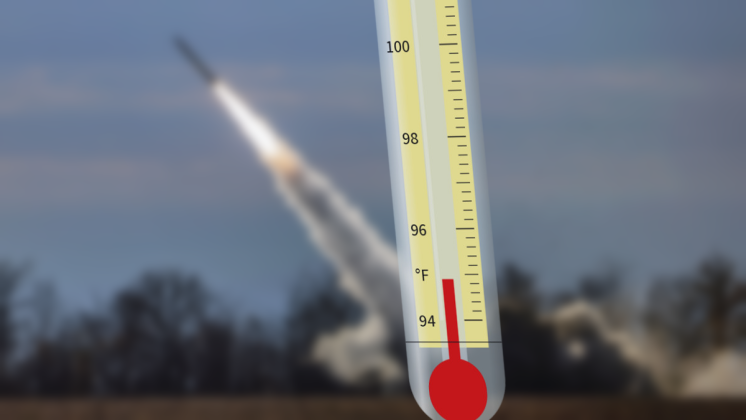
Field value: 94.9 °F
